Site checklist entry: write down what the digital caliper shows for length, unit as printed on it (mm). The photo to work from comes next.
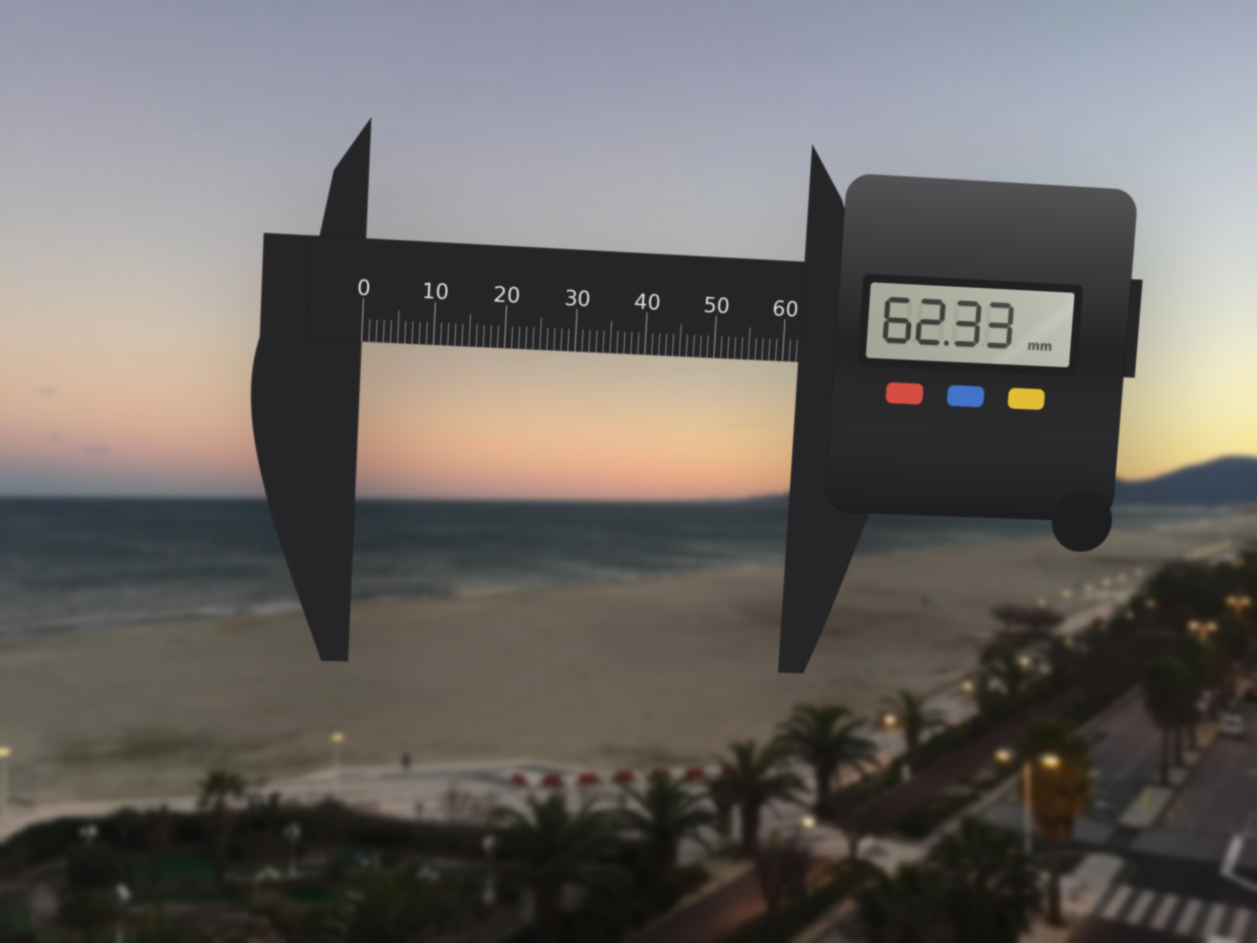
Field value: 62.33 mm
